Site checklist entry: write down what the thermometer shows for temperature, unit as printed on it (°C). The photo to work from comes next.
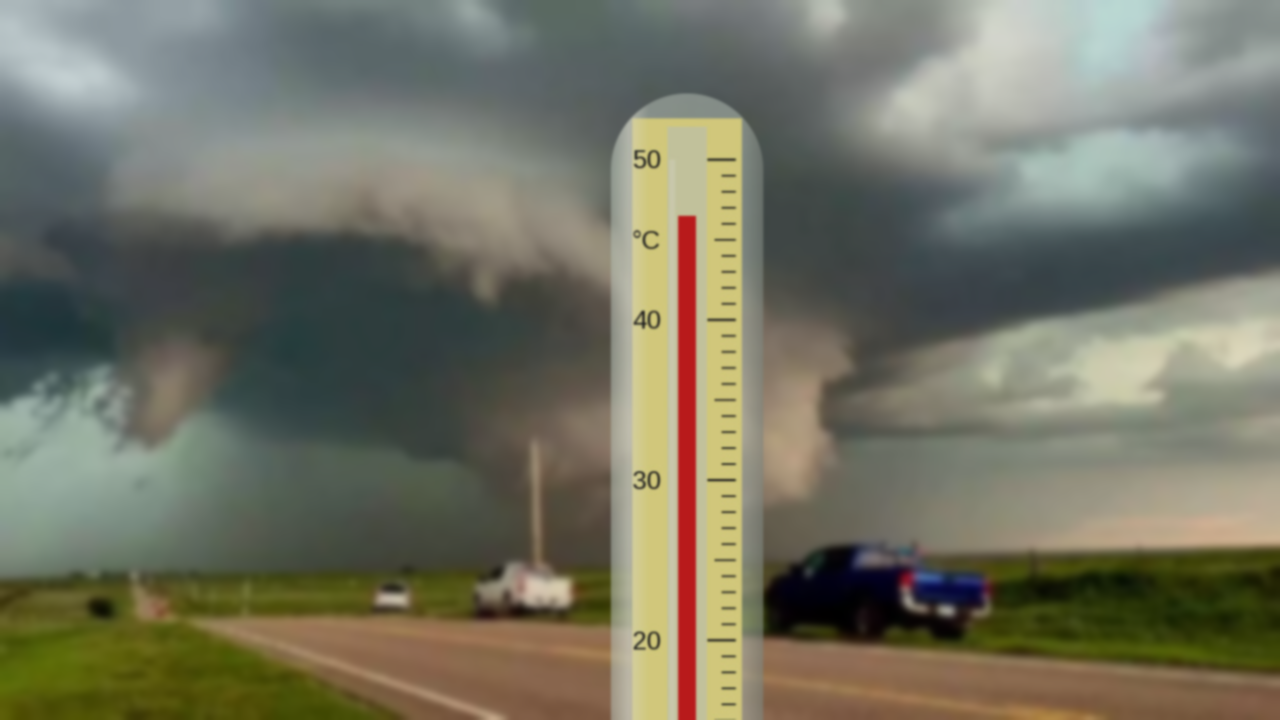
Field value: 46.5 °C
